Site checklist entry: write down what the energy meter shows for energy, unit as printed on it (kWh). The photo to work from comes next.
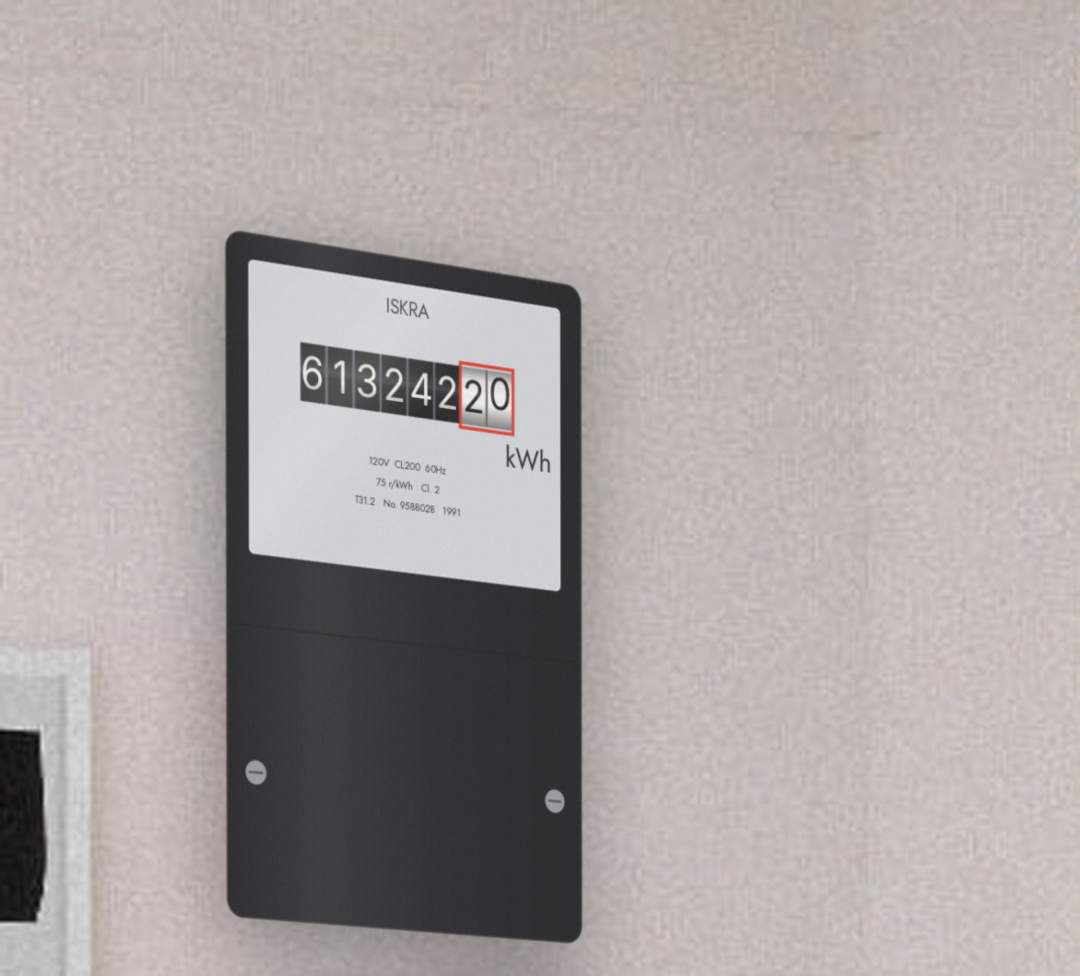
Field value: 613242.20 kWh
